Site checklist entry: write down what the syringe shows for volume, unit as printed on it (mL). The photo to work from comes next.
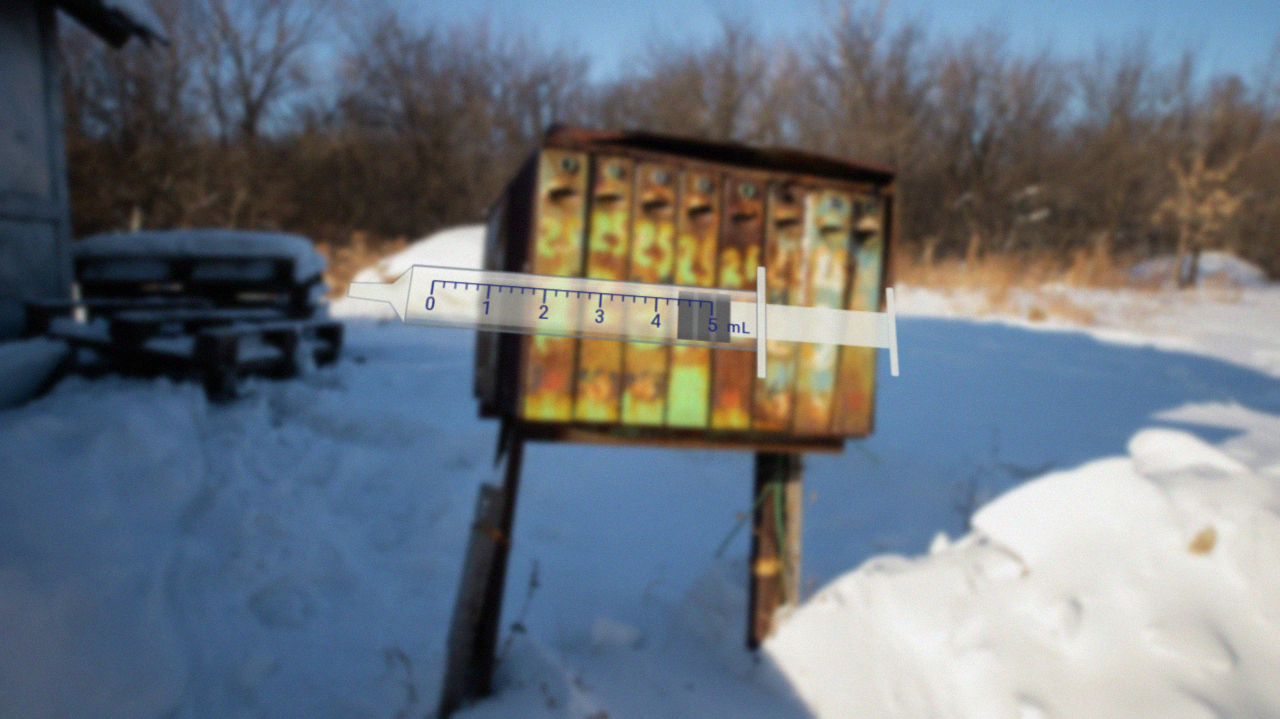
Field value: 4.4 mL
